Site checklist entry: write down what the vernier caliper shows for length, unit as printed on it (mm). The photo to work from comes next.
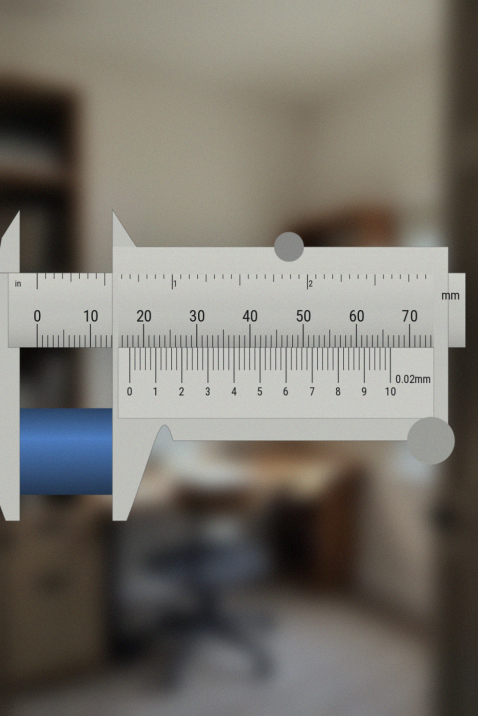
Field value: 17.4 mm
